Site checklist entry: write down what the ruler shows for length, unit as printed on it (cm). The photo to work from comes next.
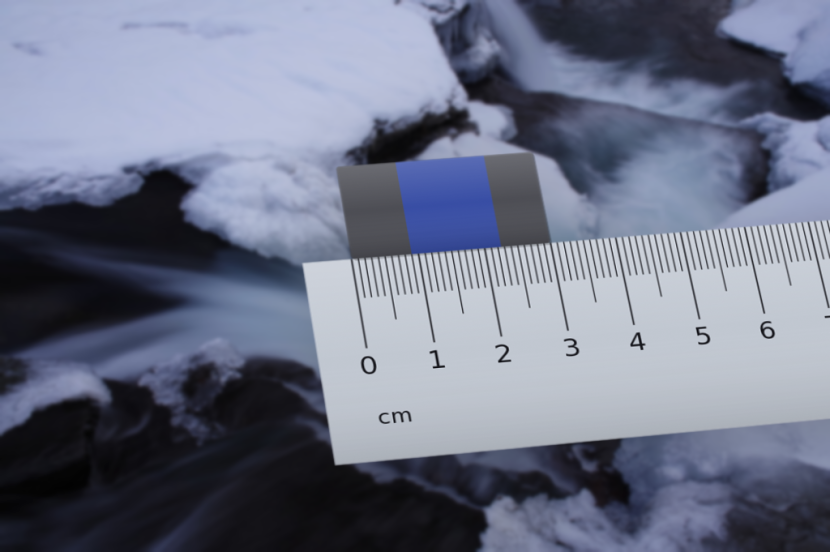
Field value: 3 cm
